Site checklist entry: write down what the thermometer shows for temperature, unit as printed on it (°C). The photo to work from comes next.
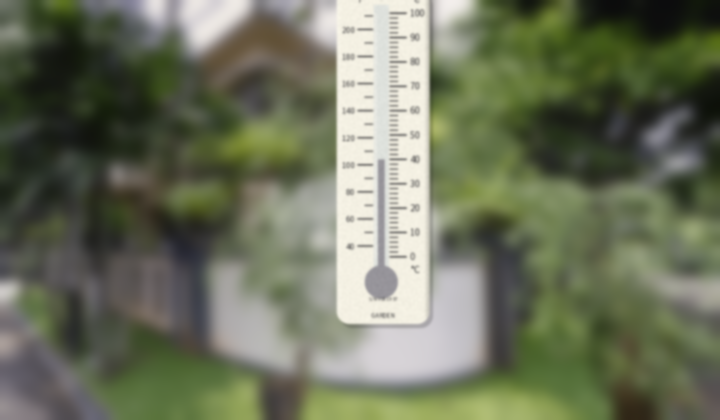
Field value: 40 °C
